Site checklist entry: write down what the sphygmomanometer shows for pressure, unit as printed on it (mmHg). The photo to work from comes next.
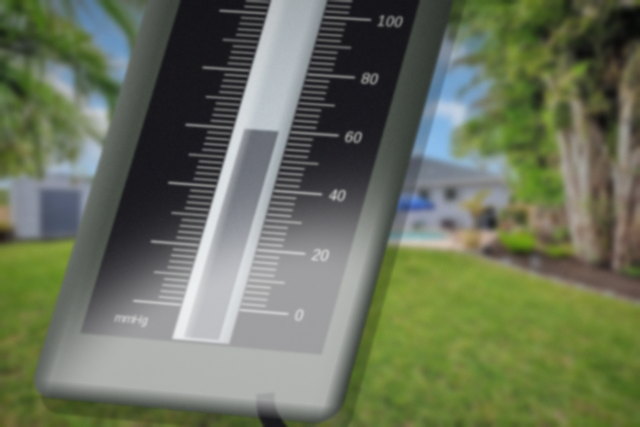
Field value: 60 mmHg
